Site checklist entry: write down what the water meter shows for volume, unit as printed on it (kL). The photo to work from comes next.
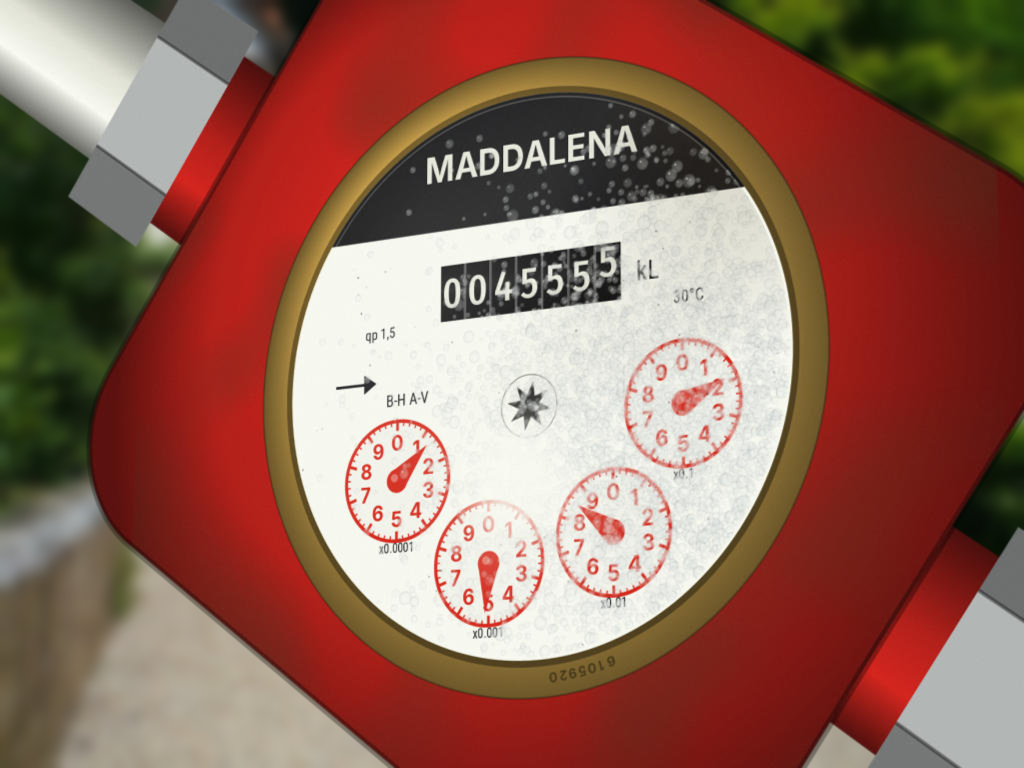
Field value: 45555.1851 kL
